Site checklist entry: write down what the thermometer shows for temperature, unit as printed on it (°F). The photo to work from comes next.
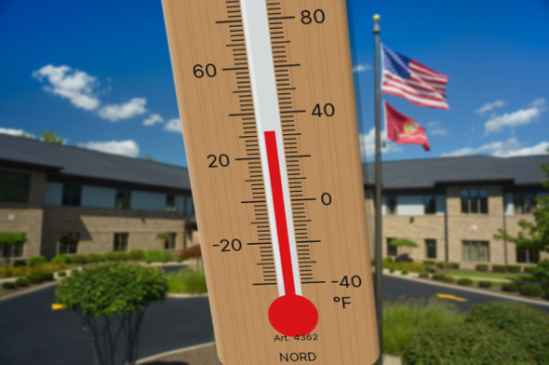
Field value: 32 °F
